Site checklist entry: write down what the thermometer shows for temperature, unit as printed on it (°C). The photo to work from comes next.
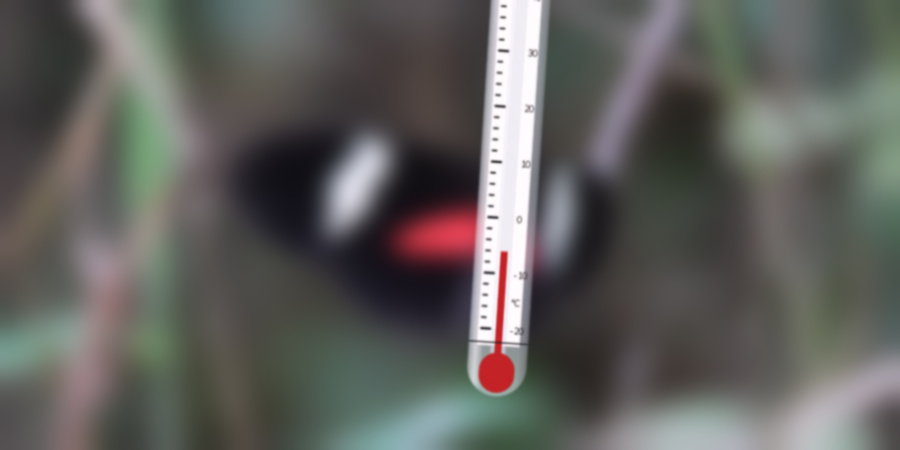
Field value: -6 °C
